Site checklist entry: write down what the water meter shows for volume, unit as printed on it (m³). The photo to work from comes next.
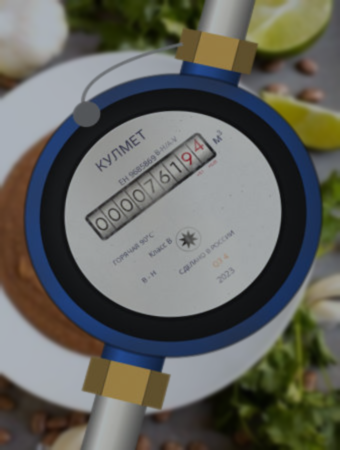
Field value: 761.94 m³
